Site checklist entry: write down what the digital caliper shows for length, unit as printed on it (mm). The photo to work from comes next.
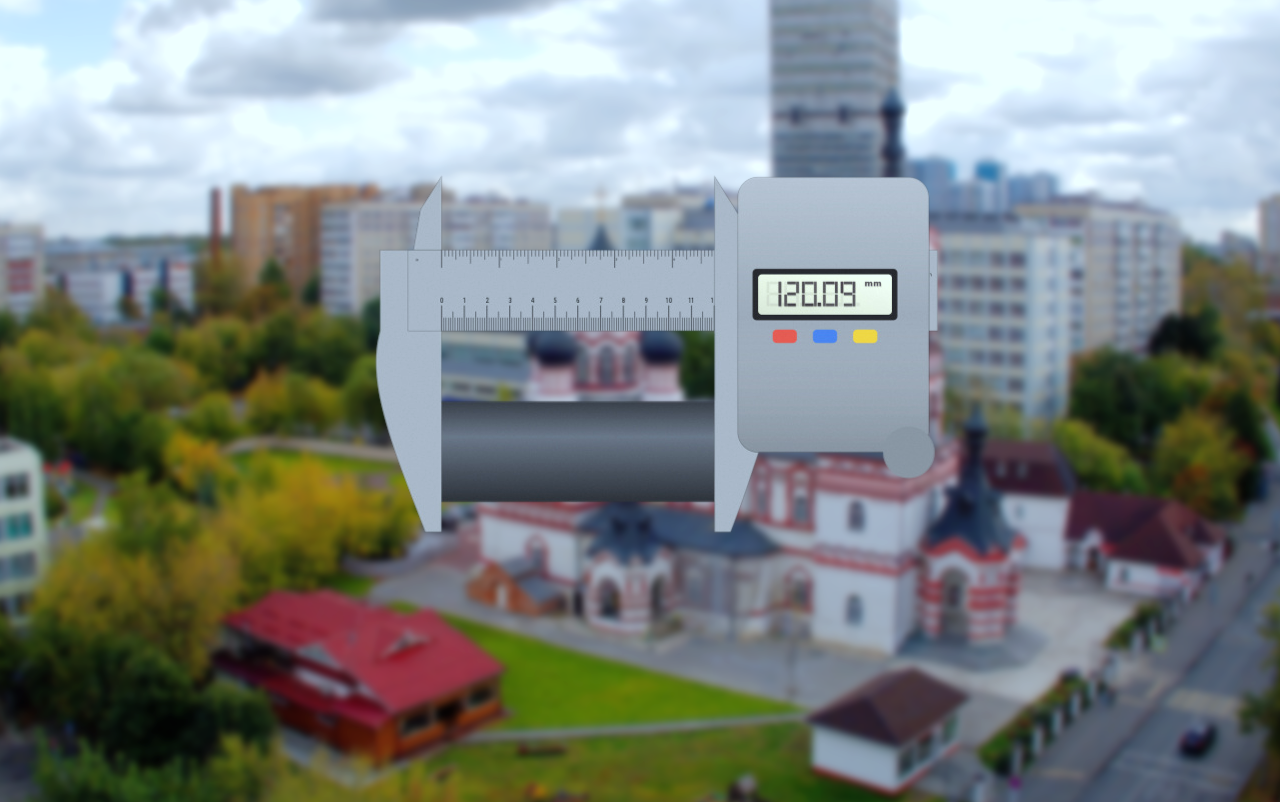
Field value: 120.09 mm
